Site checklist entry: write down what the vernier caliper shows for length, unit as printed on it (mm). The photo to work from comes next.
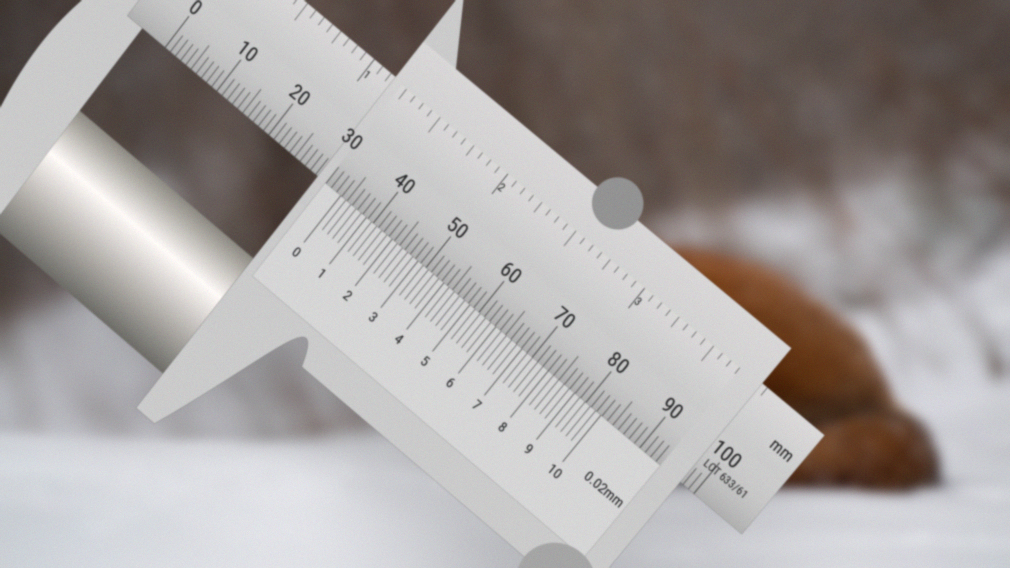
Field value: 33.8 mm
